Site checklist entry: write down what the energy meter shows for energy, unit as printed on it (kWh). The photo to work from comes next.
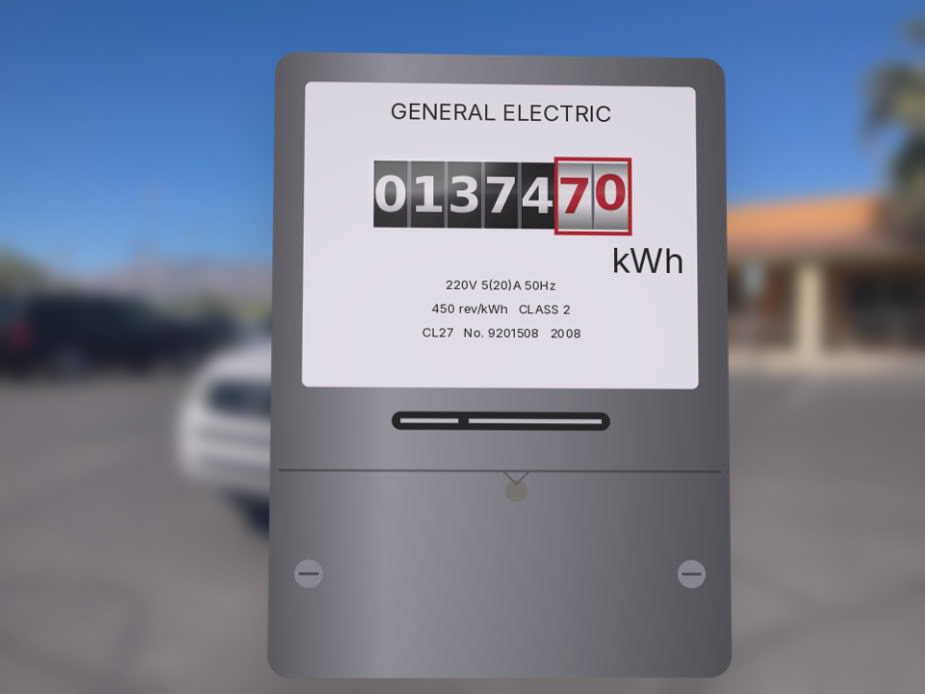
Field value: 1374.70 kWh
